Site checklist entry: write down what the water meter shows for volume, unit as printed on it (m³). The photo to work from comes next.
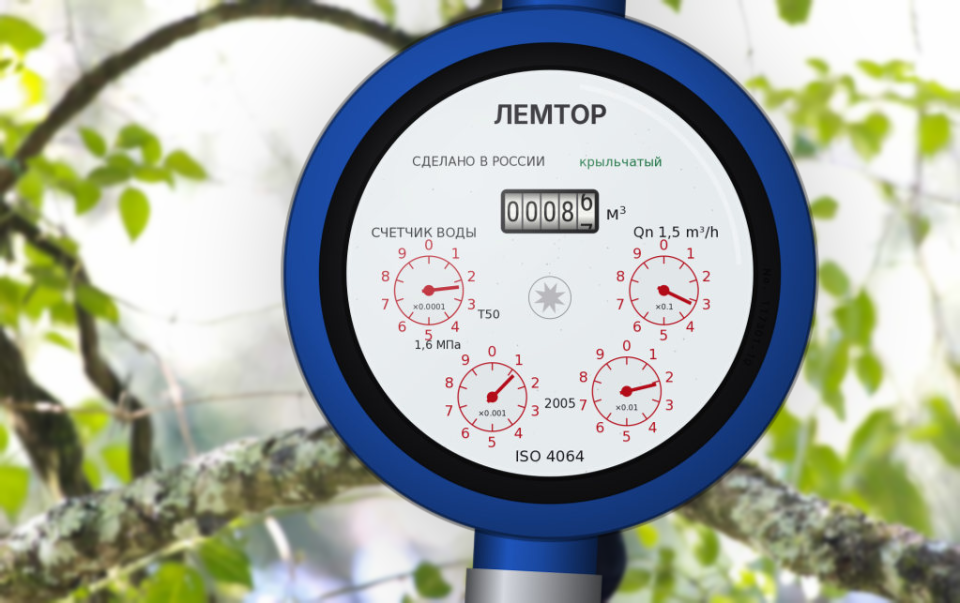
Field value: 86.3212 m³
